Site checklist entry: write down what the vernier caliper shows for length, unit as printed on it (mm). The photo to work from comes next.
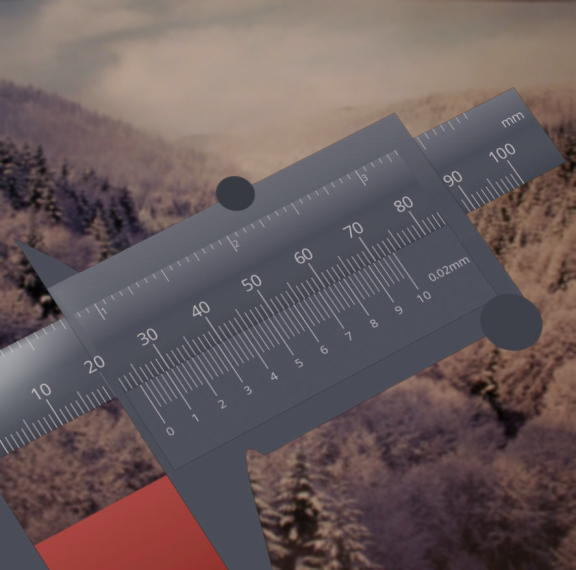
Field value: 24.4 mm
